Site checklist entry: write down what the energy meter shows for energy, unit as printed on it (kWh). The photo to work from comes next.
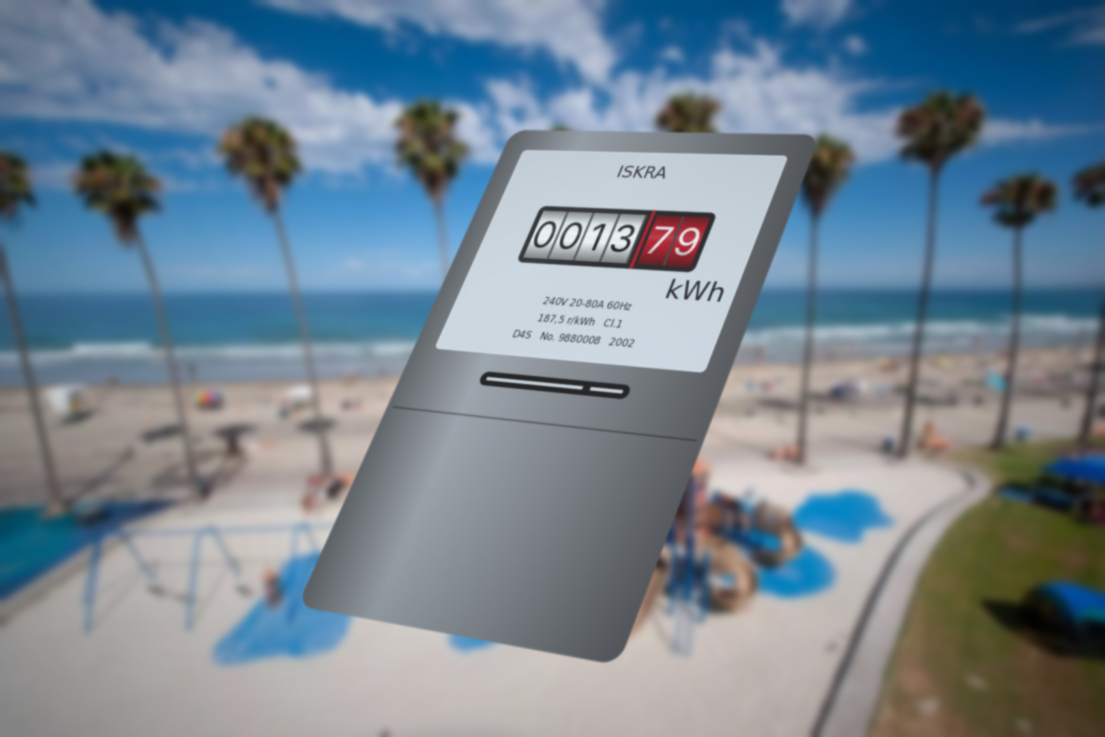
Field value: 13.79 kWh
